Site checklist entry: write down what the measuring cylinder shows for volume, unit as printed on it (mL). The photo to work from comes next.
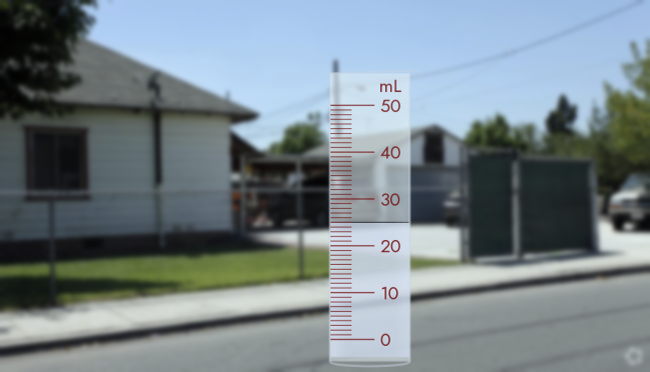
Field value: 25 mL
